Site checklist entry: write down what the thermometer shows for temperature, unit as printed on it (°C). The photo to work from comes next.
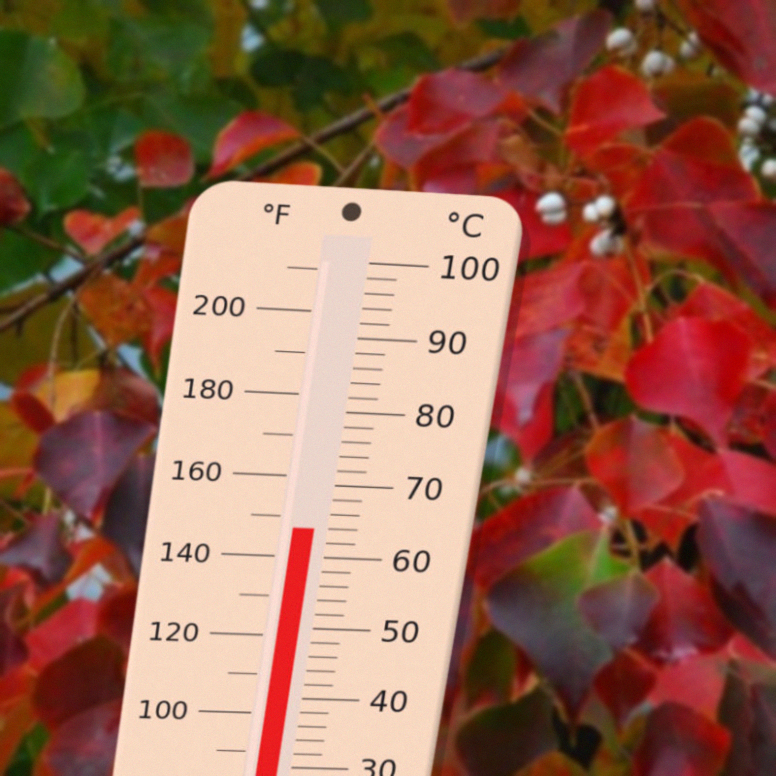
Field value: 64 °C
